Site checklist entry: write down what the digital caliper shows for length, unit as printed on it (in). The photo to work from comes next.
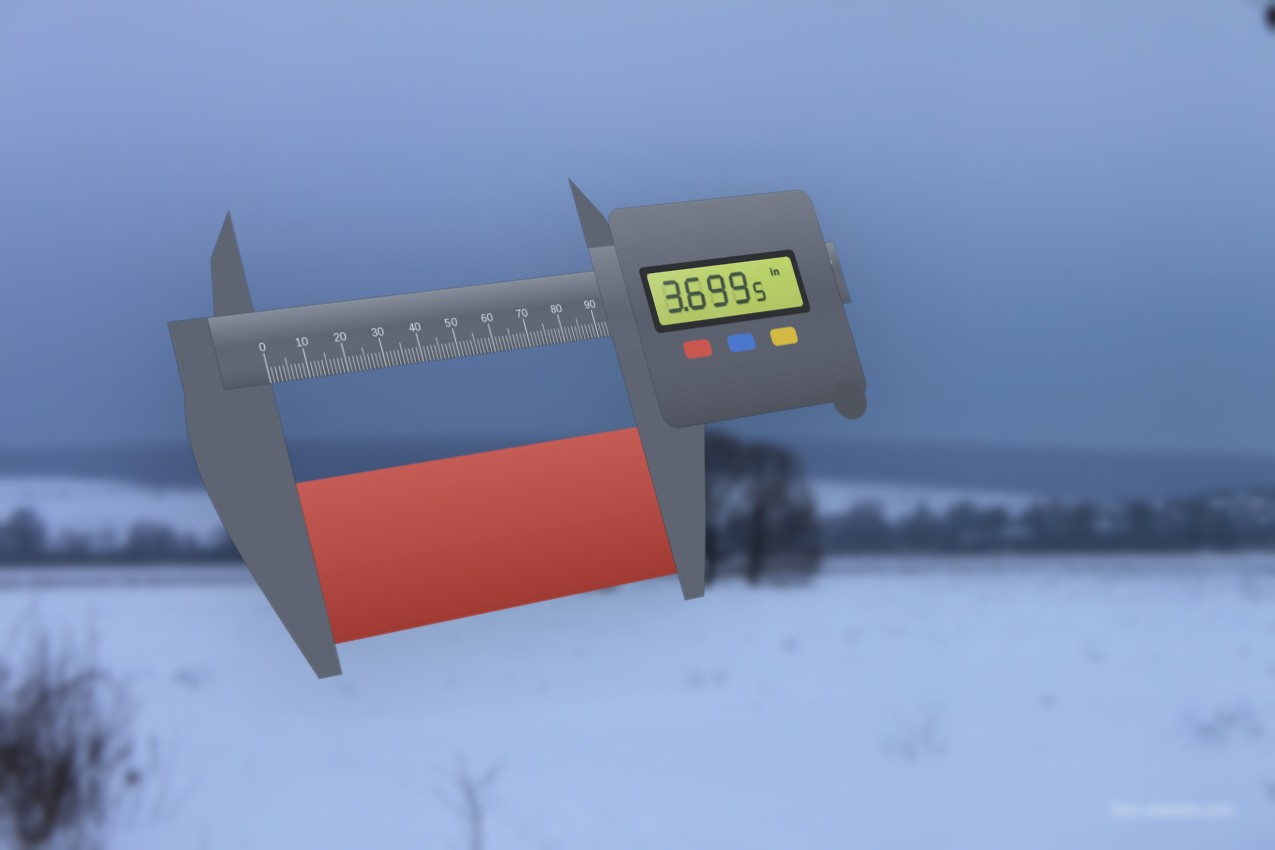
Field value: 3.6995 in
